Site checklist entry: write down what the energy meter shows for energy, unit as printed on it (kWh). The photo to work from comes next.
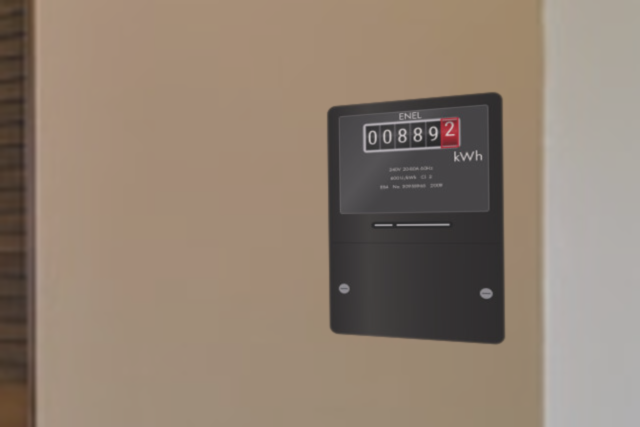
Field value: 889.2 kWh
